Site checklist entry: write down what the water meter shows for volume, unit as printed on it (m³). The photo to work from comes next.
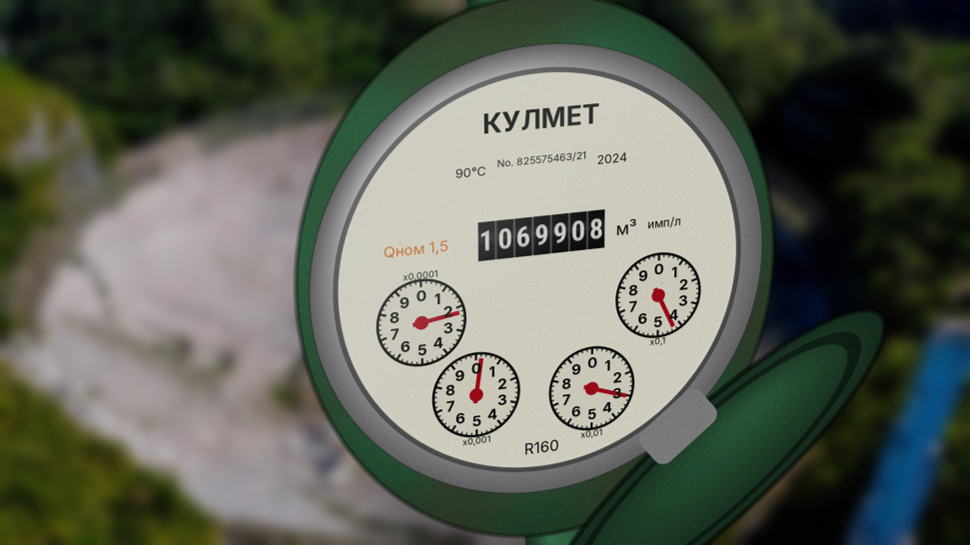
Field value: 1069908.4302 m³
